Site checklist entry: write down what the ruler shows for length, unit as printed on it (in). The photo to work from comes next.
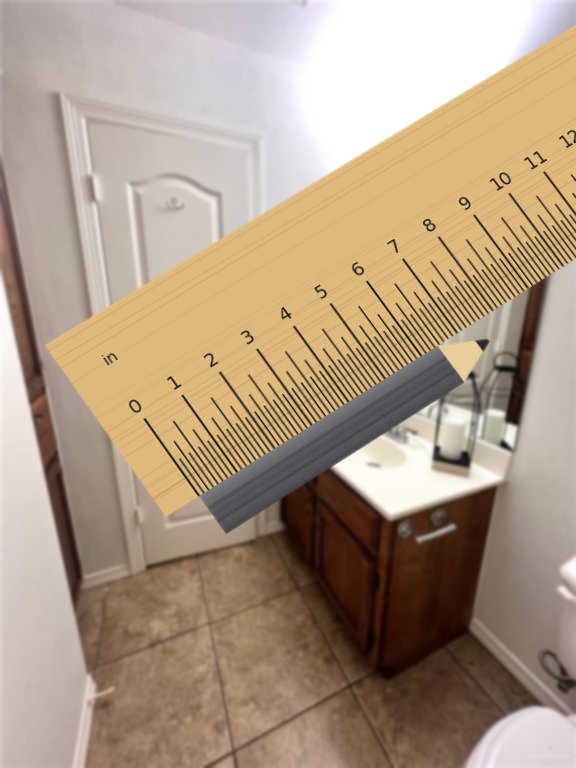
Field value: 7.5 in
